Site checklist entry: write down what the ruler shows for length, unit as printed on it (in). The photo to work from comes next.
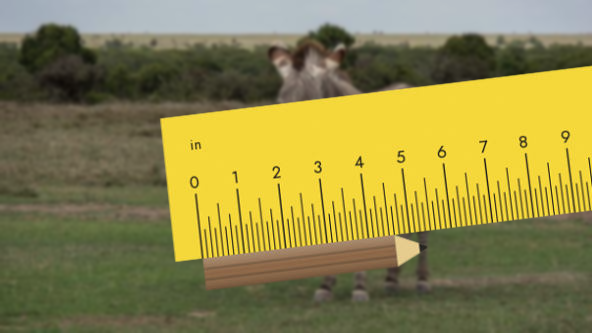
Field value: 5.375 in
